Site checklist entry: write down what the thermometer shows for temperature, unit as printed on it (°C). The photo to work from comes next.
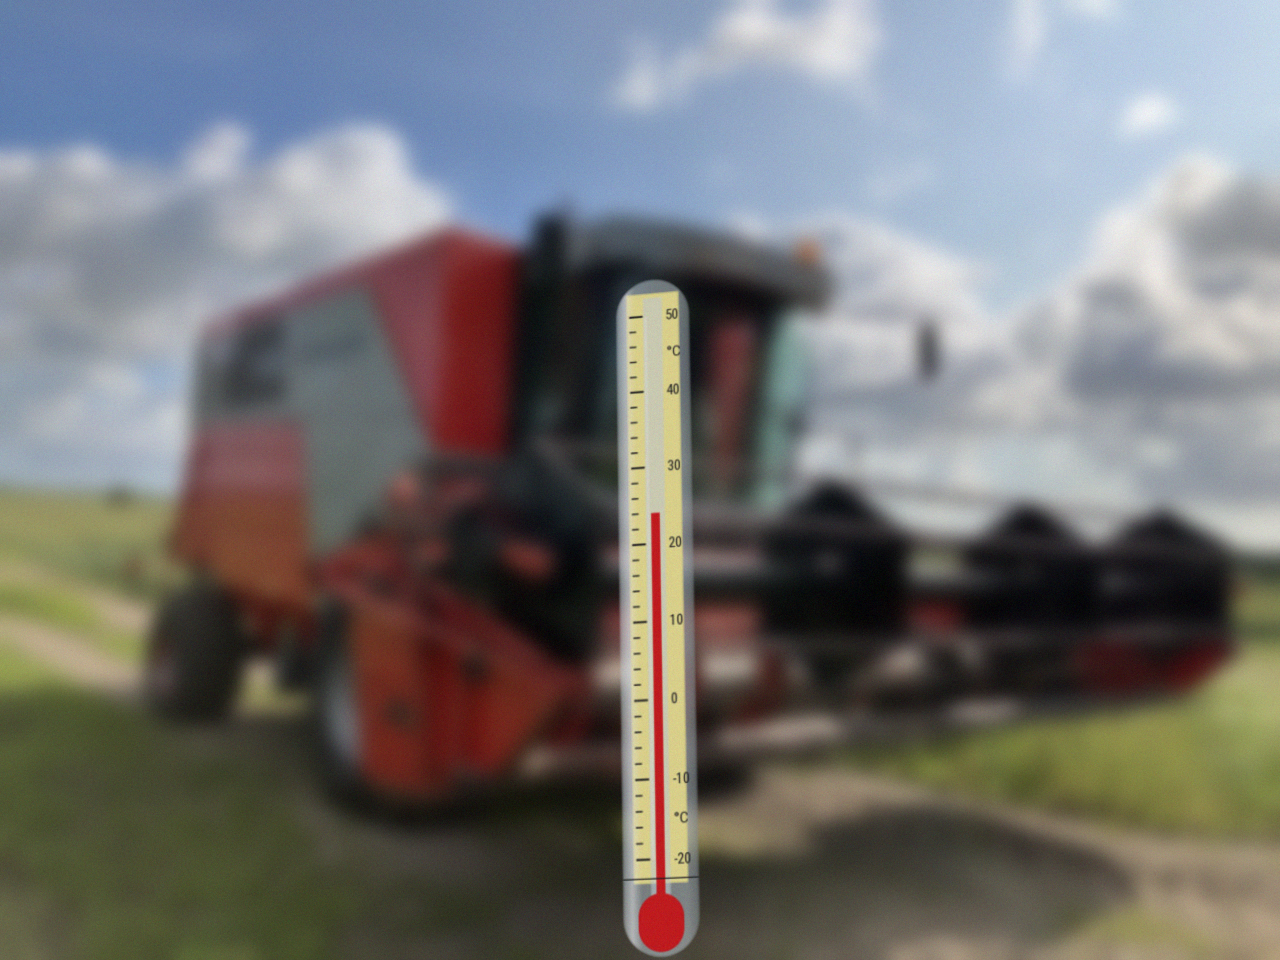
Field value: 24 °C
